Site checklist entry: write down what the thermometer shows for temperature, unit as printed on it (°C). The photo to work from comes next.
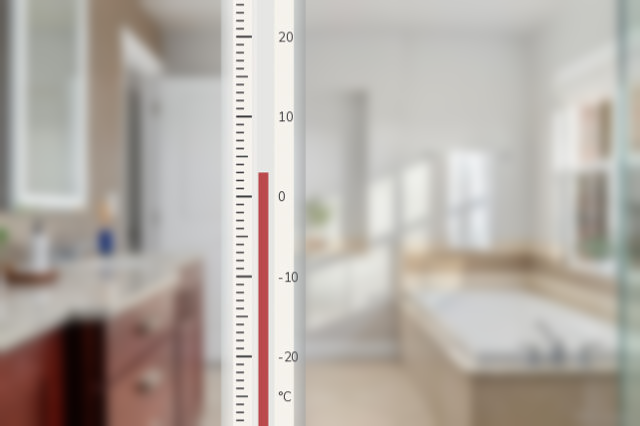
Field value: 3 °C
